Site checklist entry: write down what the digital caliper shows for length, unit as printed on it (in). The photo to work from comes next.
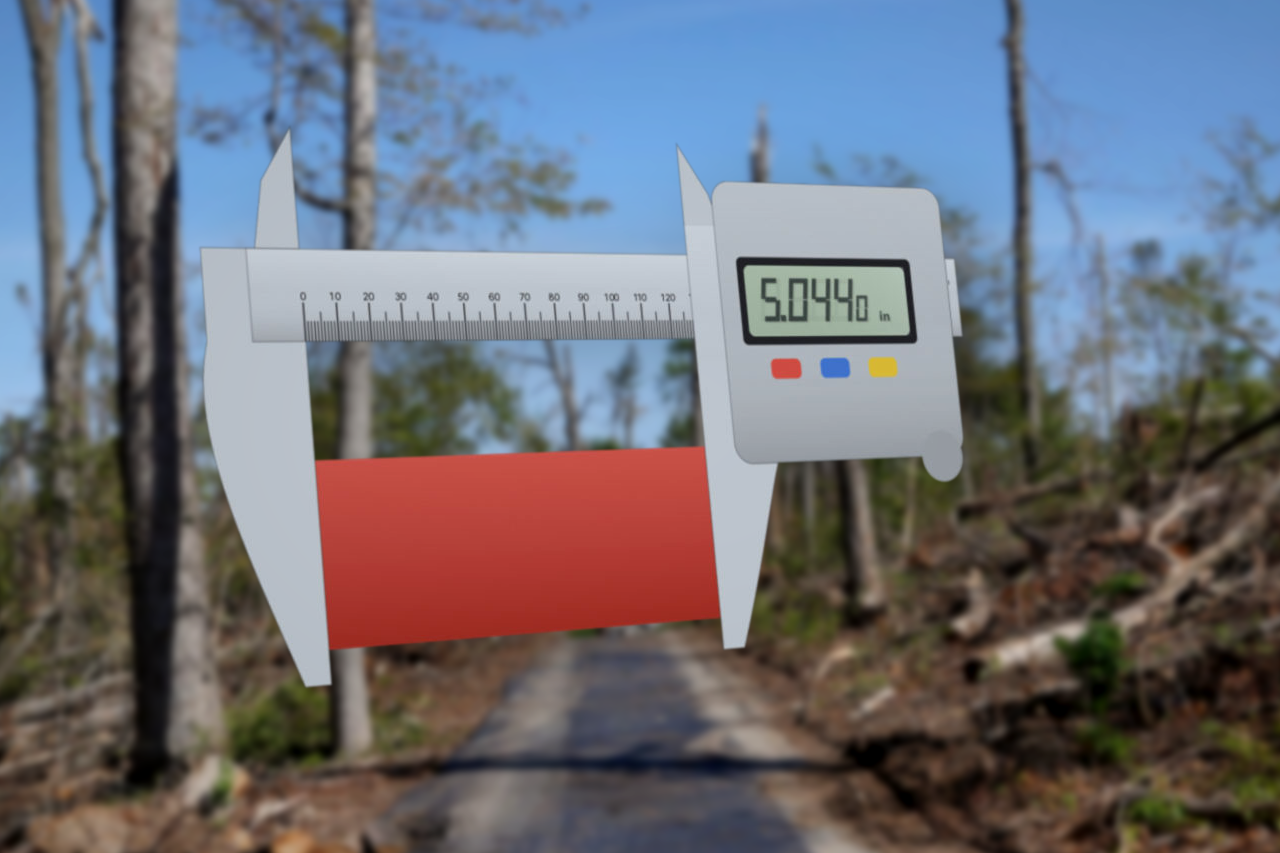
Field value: 5.0440 in
